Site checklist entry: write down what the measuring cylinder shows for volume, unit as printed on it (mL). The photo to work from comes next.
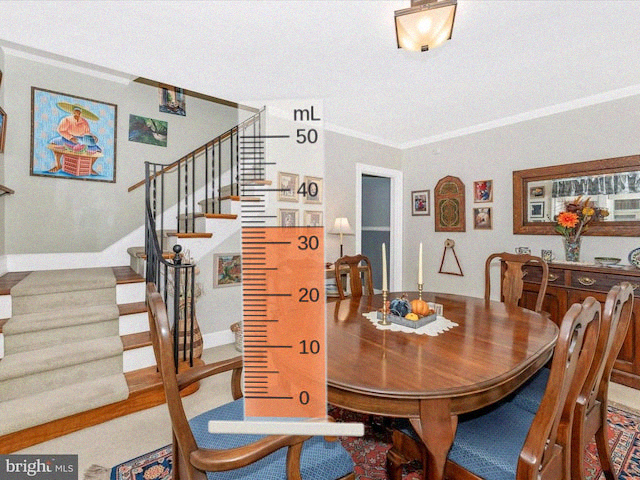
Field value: 33 mL
